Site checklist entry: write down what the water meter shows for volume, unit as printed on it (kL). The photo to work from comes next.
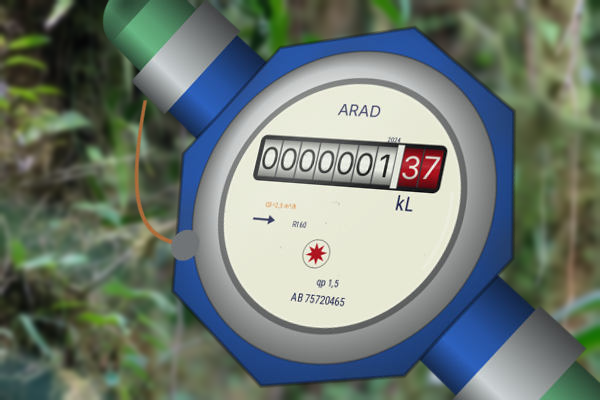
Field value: 1.37 kL
